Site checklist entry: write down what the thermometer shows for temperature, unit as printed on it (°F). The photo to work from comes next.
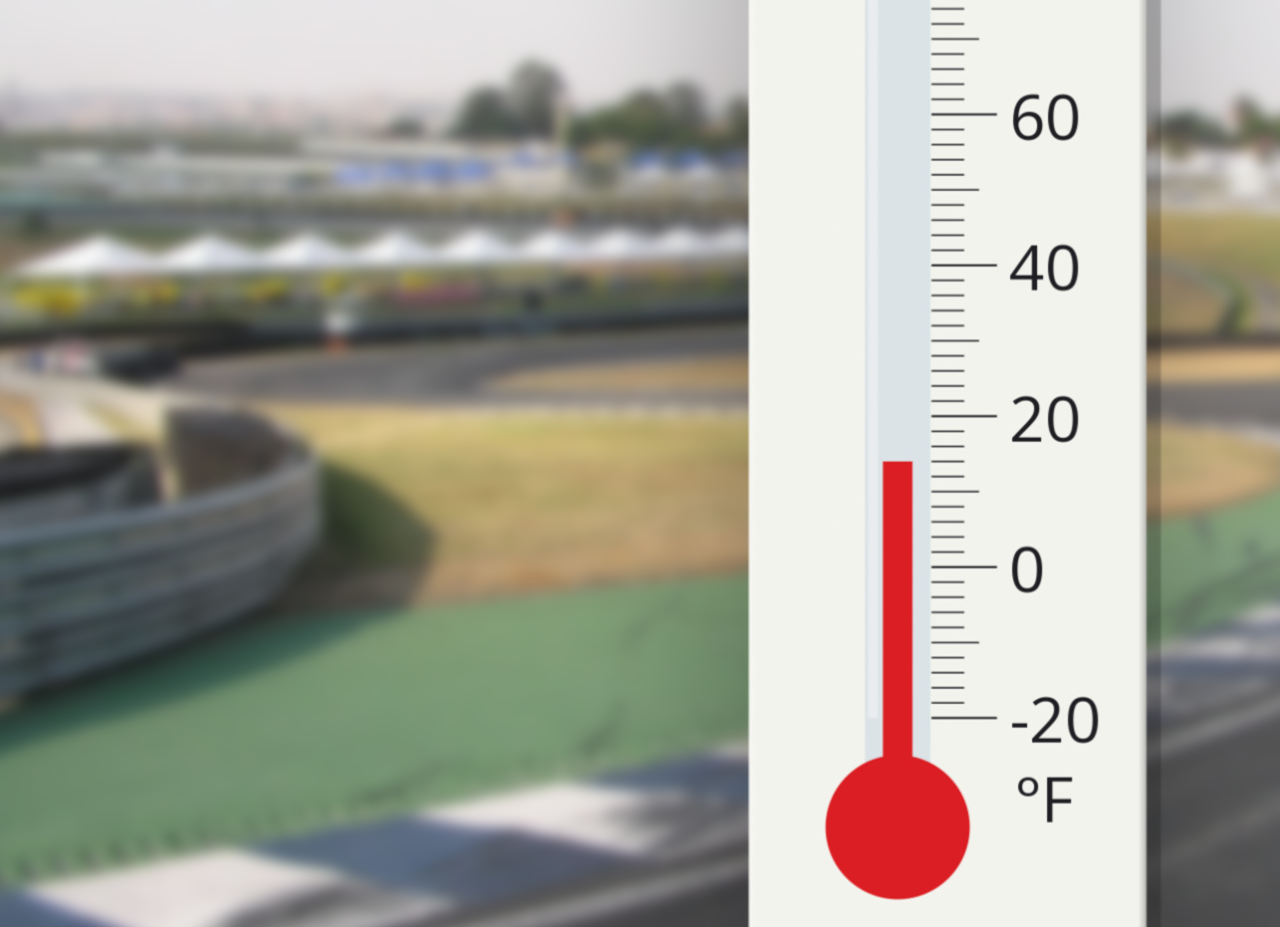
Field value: 14 °F
